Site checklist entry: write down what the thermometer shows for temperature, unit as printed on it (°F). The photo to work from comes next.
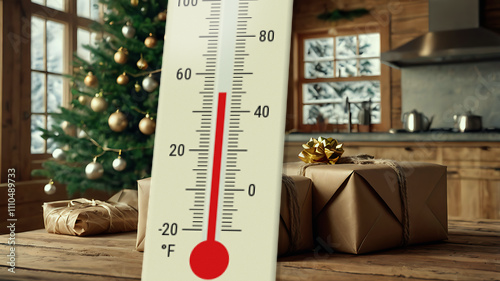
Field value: 50 °F
